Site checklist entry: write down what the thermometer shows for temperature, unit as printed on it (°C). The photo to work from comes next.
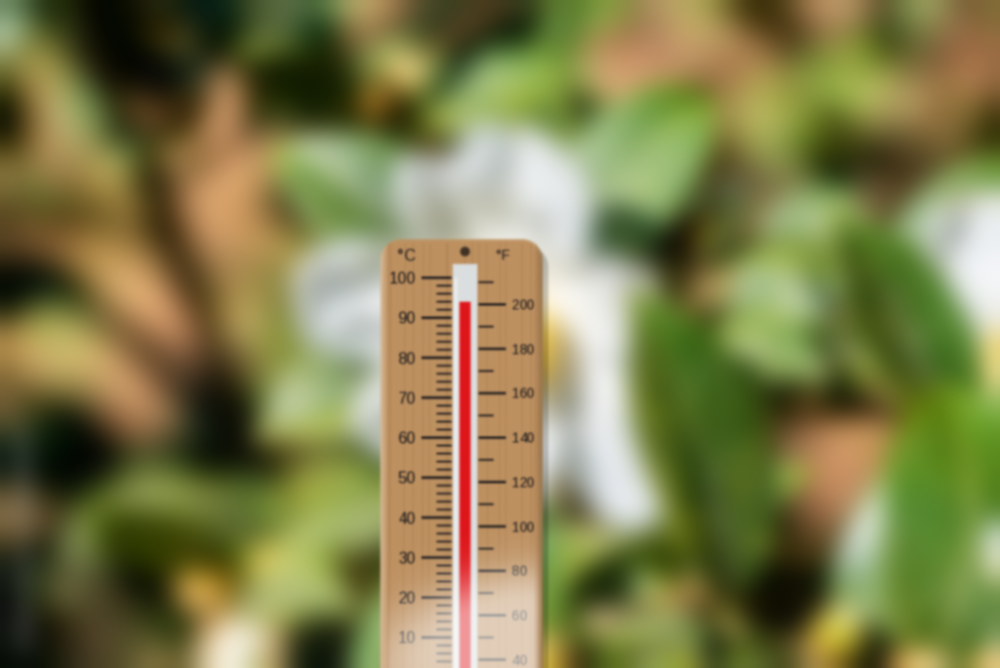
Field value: 94 °C
